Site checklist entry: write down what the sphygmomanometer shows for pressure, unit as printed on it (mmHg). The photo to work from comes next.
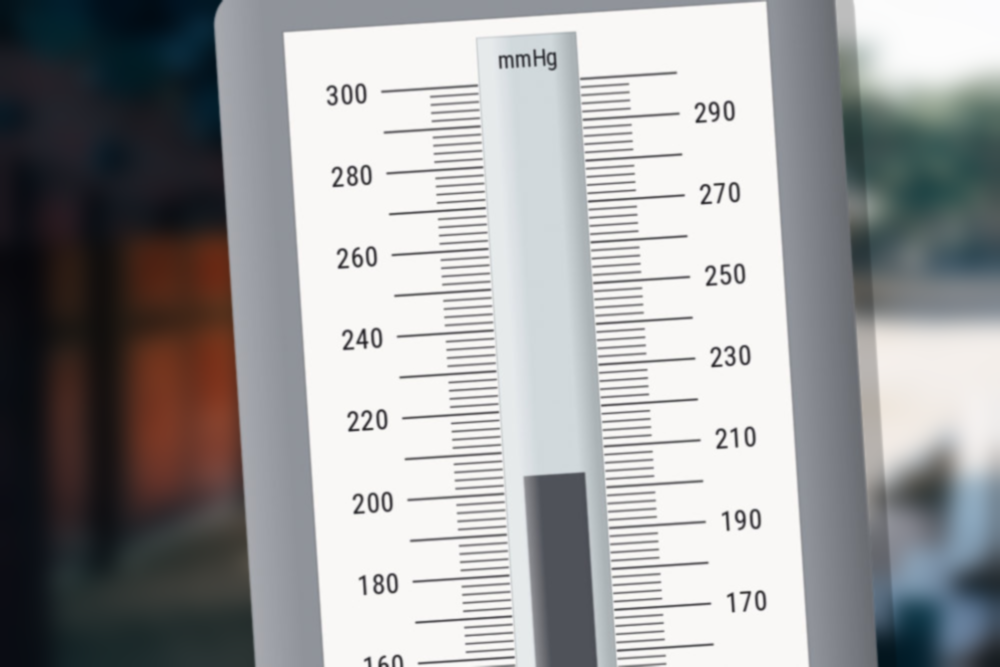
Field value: 204 mmHg
